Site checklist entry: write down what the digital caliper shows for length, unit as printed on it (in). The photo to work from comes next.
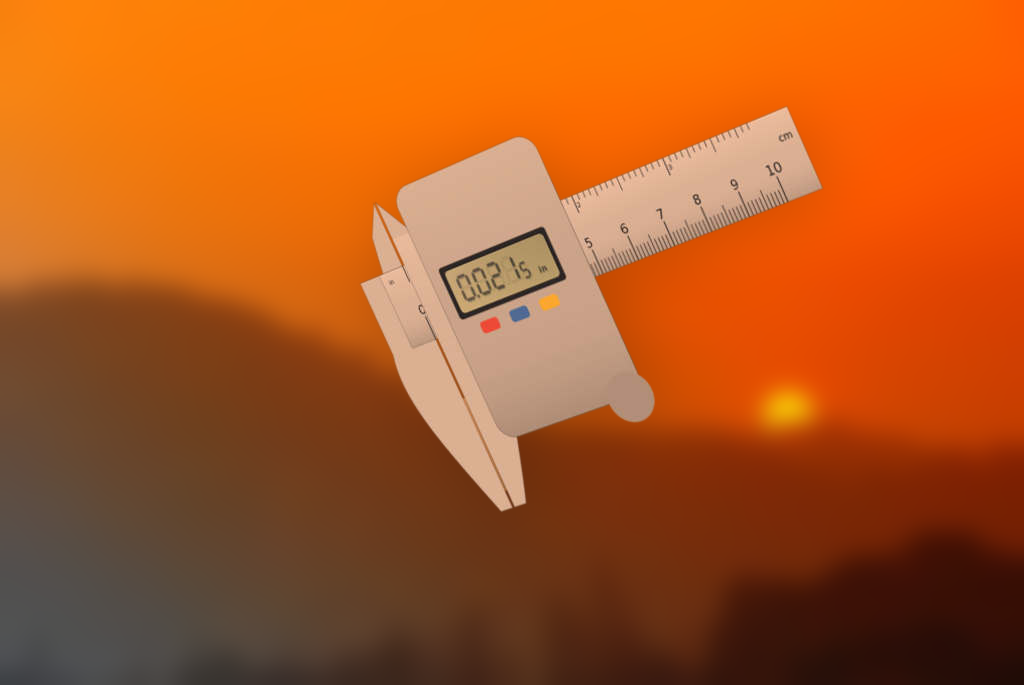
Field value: 0.0215 in
